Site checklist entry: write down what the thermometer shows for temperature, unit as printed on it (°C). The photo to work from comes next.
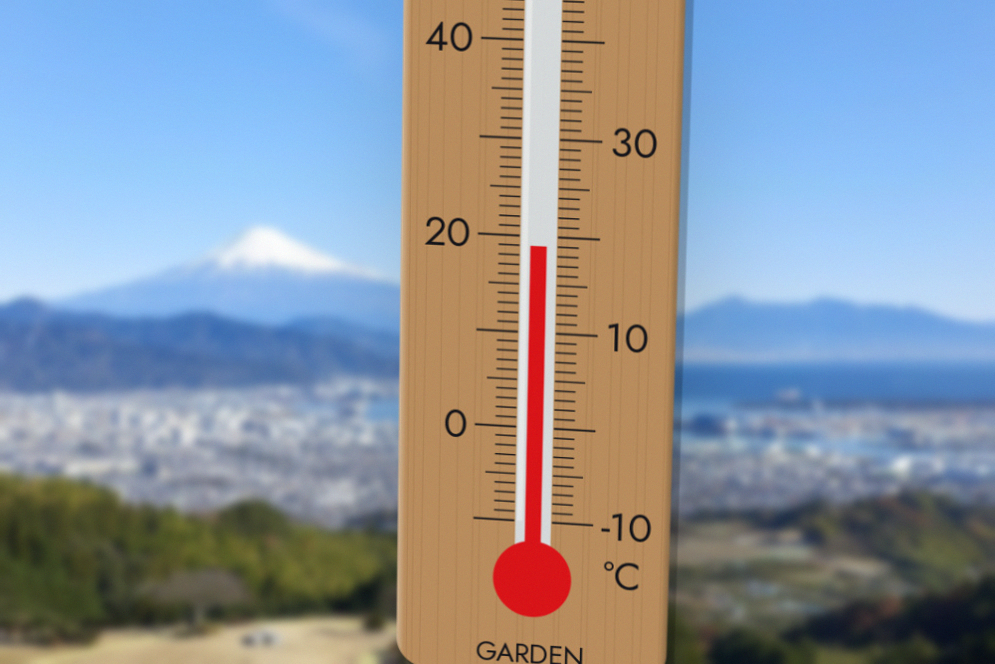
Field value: 19 °C
